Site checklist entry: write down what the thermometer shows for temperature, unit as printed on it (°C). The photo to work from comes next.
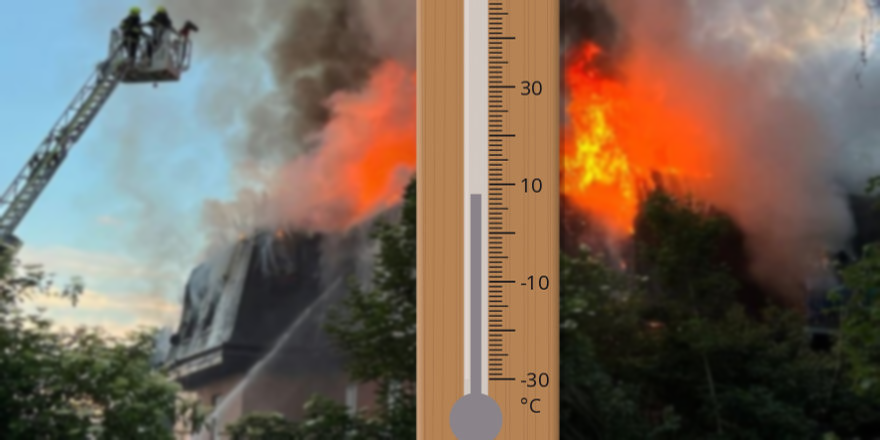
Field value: 8 °C
